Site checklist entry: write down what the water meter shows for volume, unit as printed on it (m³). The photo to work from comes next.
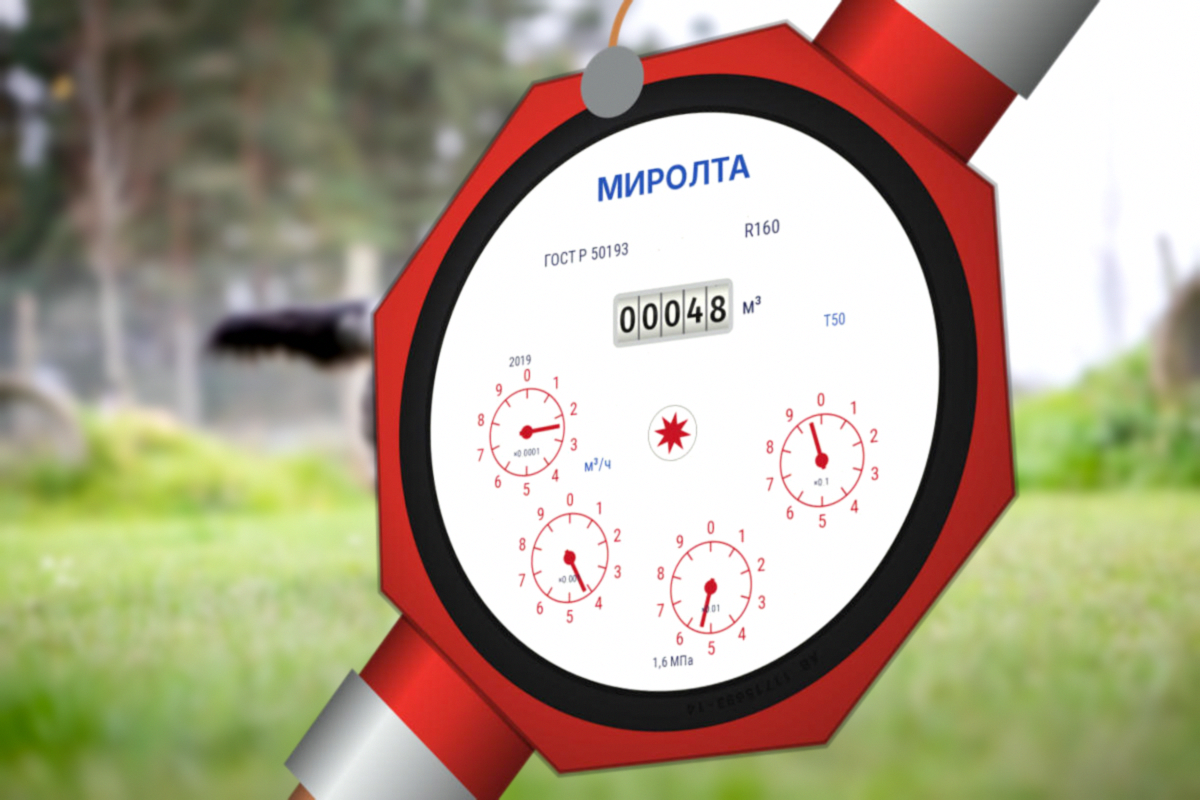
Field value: 47.9542 m³
